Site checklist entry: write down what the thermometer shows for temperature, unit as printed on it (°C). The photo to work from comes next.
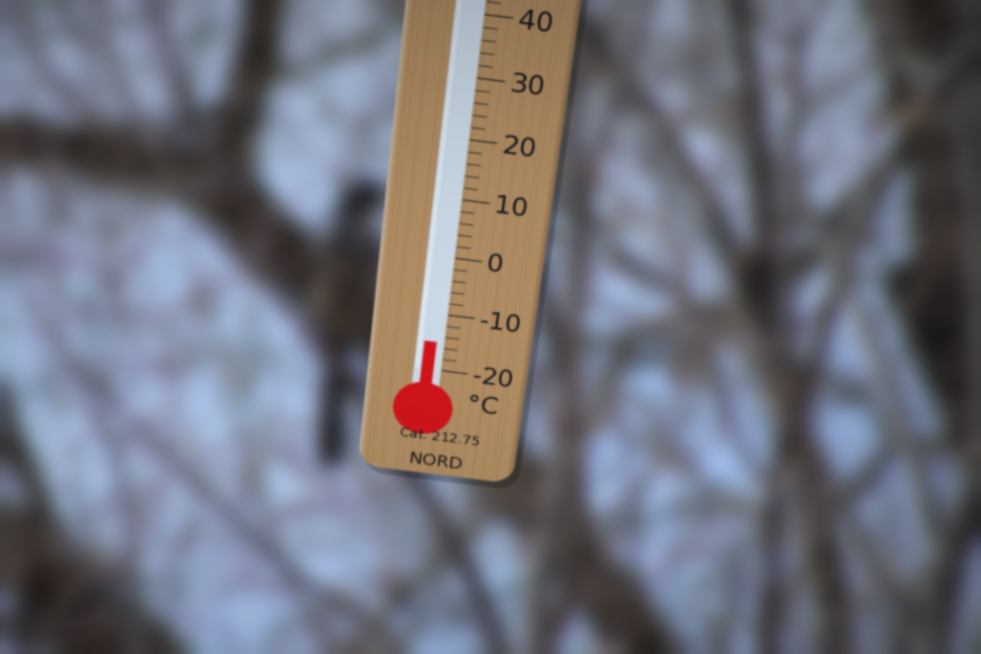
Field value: -15 °C
